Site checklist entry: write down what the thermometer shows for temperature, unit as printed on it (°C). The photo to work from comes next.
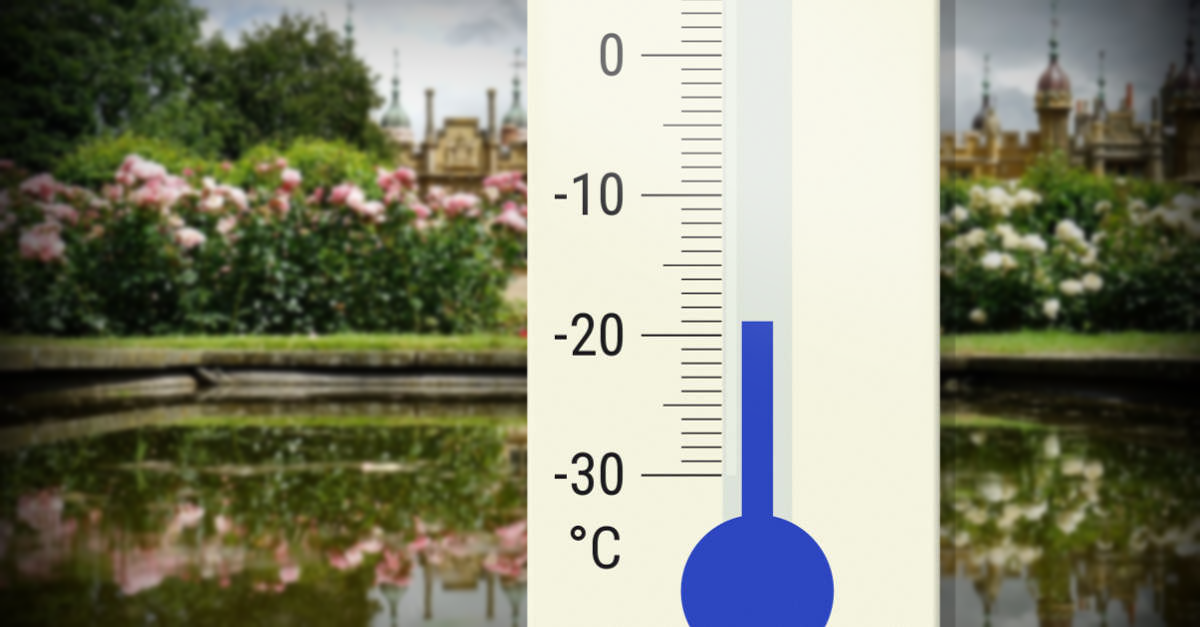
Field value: -19 °C
